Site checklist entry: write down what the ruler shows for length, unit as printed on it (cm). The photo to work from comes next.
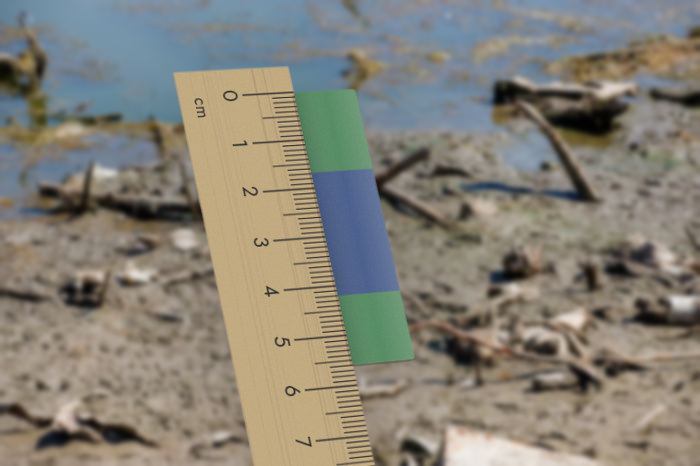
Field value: 5.6 cm
